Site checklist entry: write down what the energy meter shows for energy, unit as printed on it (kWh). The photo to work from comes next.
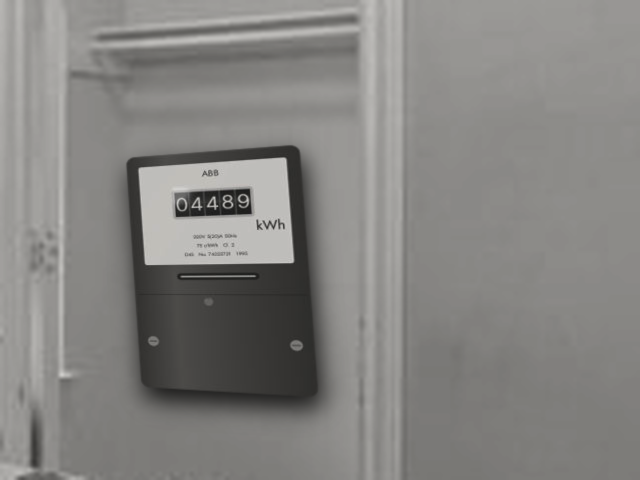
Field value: 4489 kWh
